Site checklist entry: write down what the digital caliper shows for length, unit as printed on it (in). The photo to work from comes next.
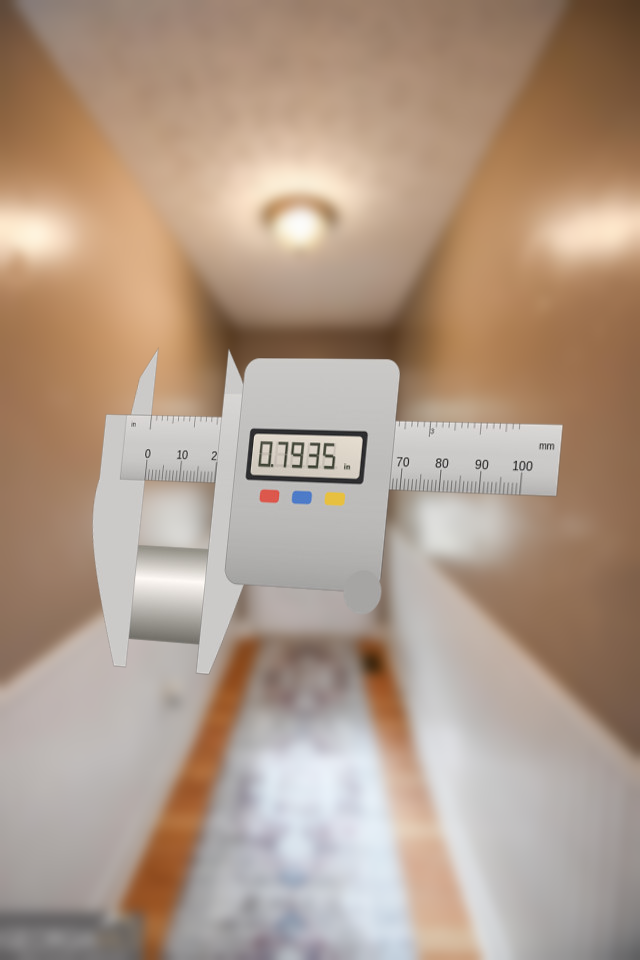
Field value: 0.7935 in
